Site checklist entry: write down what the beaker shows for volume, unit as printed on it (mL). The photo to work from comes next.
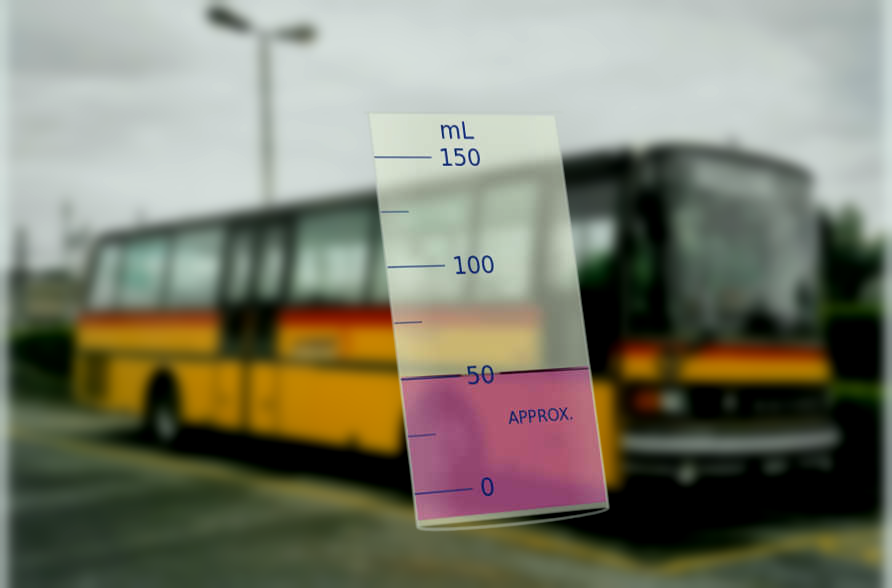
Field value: 50 mL
